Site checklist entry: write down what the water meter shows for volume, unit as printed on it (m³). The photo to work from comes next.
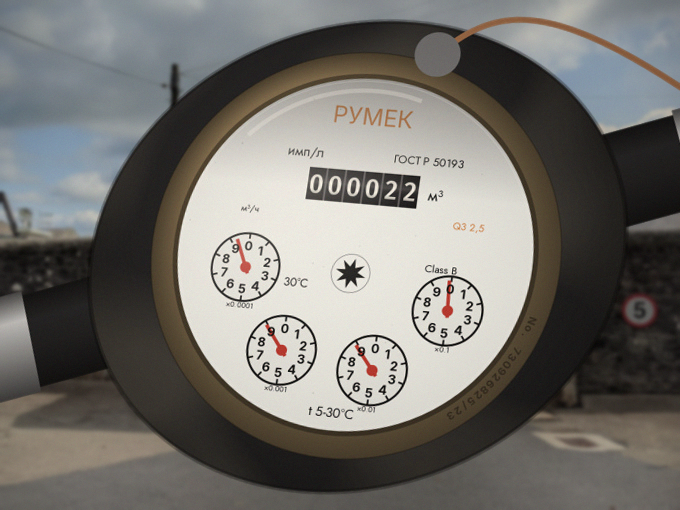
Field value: 21.9889 m³
